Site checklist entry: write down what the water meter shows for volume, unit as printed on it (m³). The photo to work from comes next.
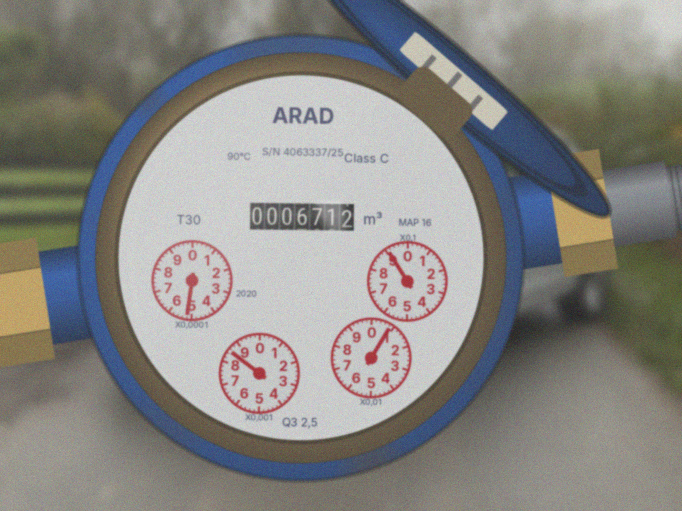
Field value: 6711.9085 m³
